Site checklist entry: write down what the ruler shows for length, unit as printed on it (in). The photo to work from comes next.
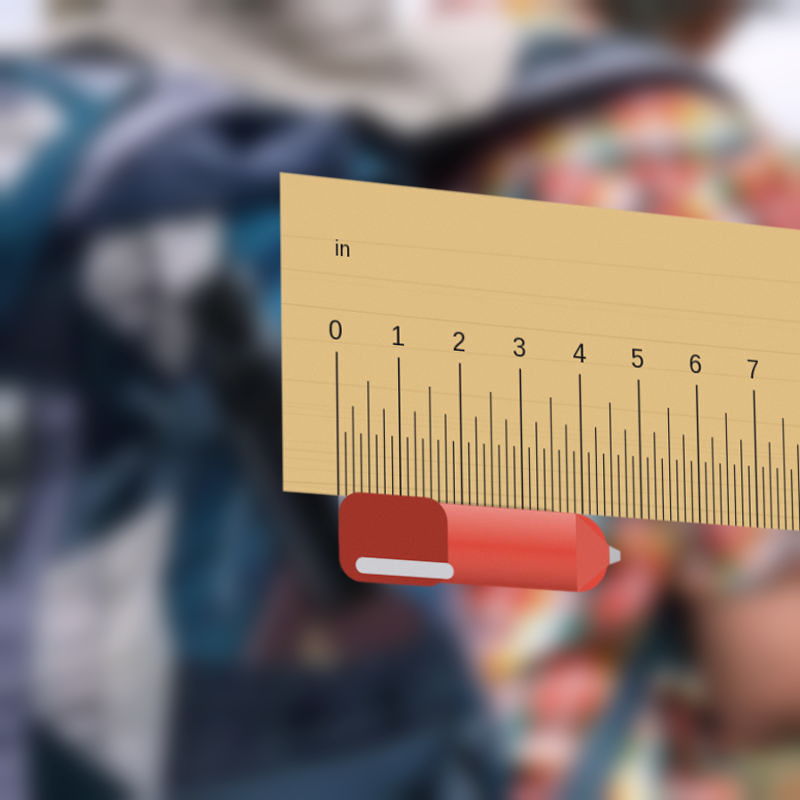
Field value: 4.625 in
